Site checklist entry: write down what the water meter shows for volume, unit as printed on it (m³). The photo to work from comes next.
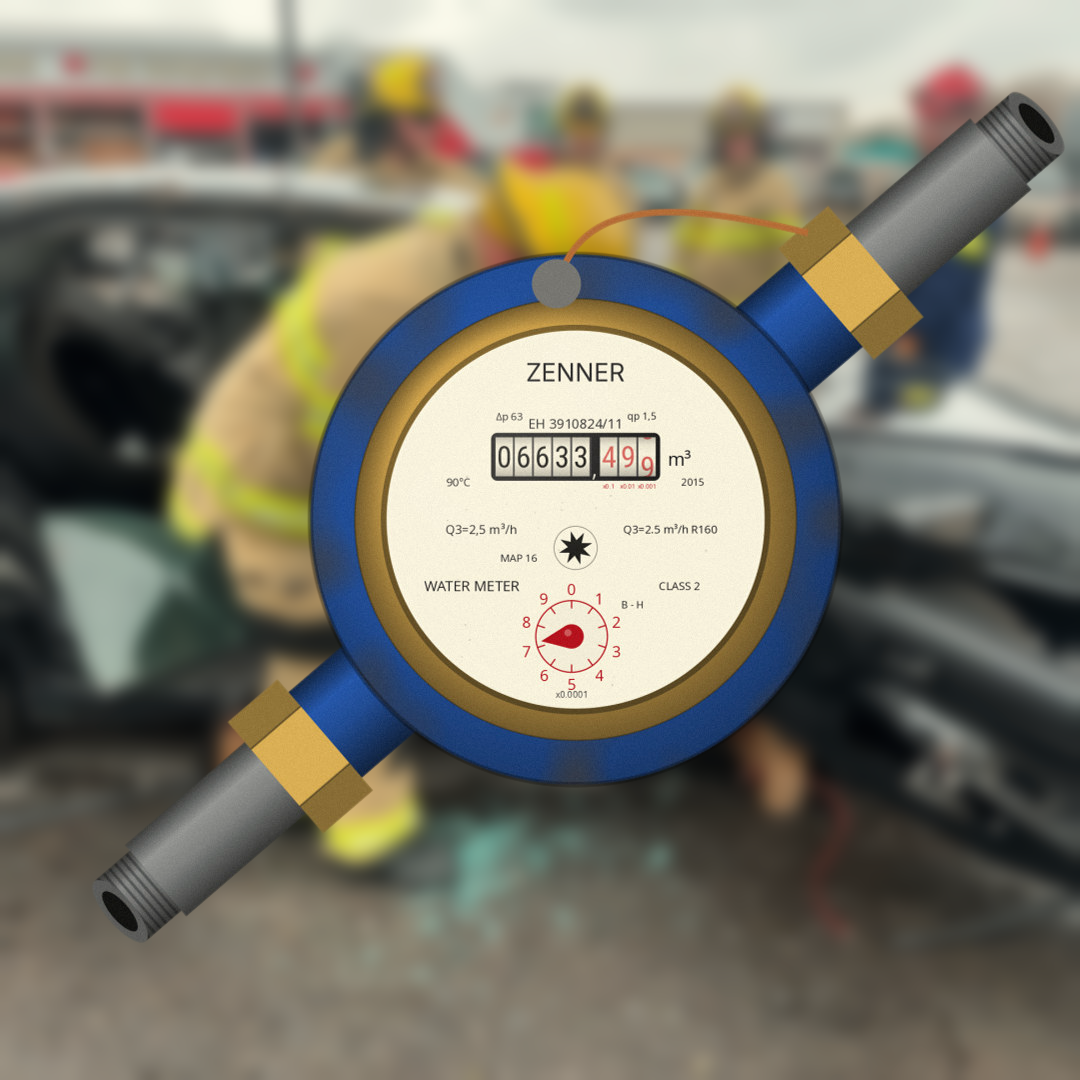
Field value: 6633.4987 m³
